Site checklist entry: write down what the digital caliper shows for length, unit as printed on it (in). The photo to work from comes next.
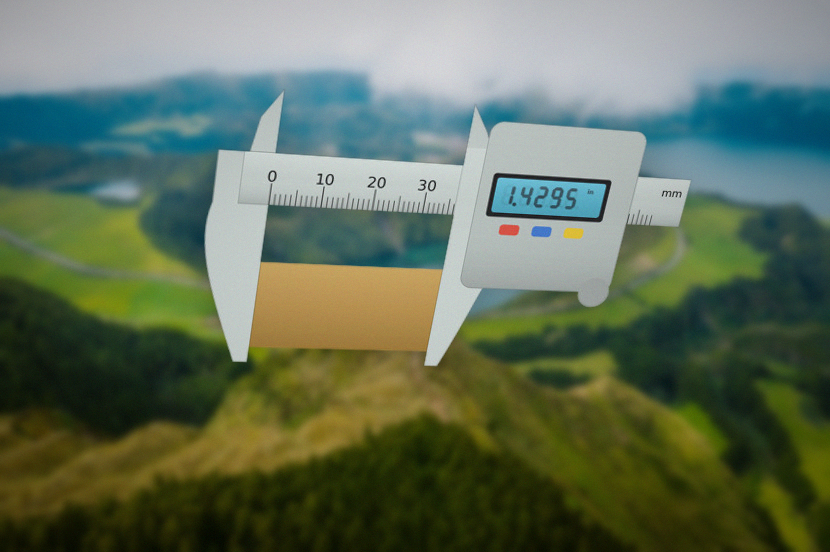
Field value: 1.4295 in
